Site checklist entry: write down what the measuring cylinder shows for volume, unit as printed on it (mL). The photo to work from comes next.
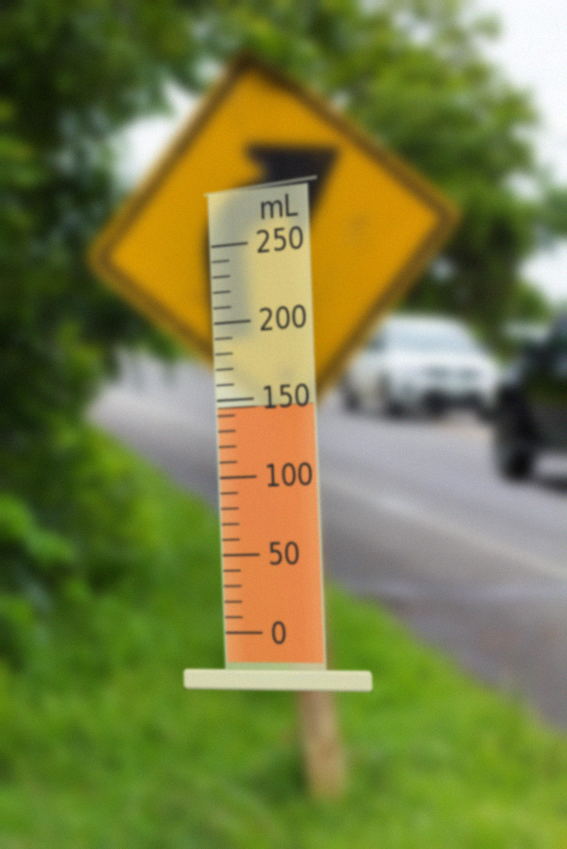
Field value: 145 mL
